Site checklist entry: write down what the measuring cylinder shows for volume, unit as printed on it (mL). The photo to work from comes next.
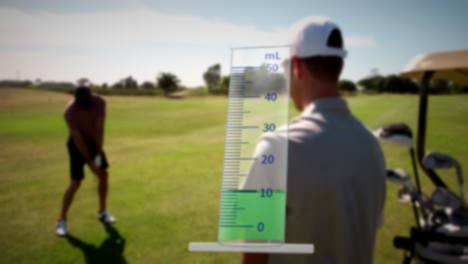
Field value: 10 mL
